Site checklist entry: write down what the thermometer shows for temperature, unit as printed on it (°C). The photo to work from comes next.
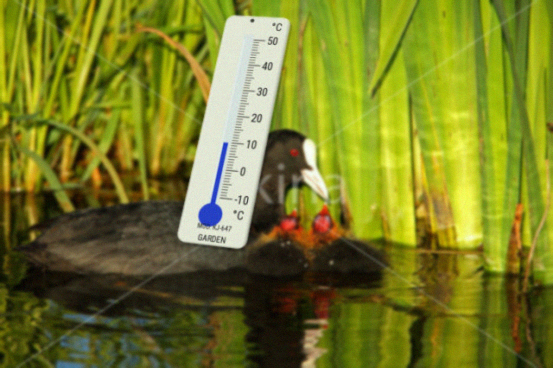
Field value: 10 °C
